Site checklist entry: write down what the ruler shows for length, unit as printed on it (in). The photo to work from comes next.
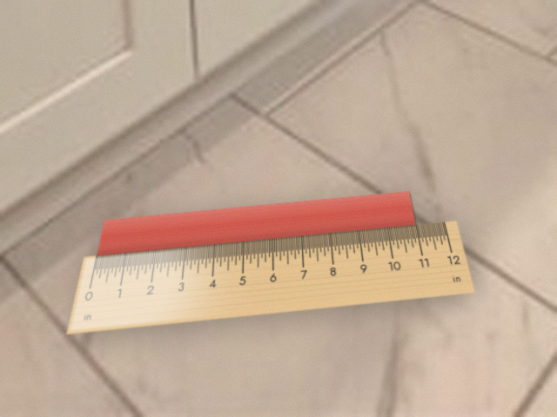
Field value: 11 in
